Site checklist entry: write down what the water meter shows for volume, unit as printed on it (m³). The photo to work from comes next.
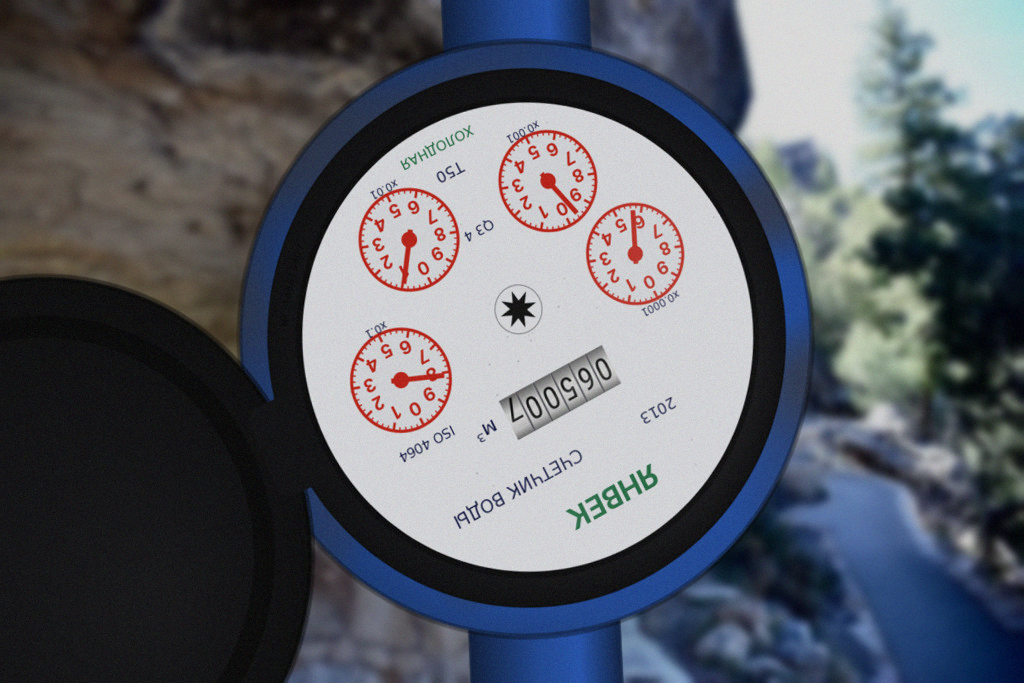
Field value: 65006.8095 m³
